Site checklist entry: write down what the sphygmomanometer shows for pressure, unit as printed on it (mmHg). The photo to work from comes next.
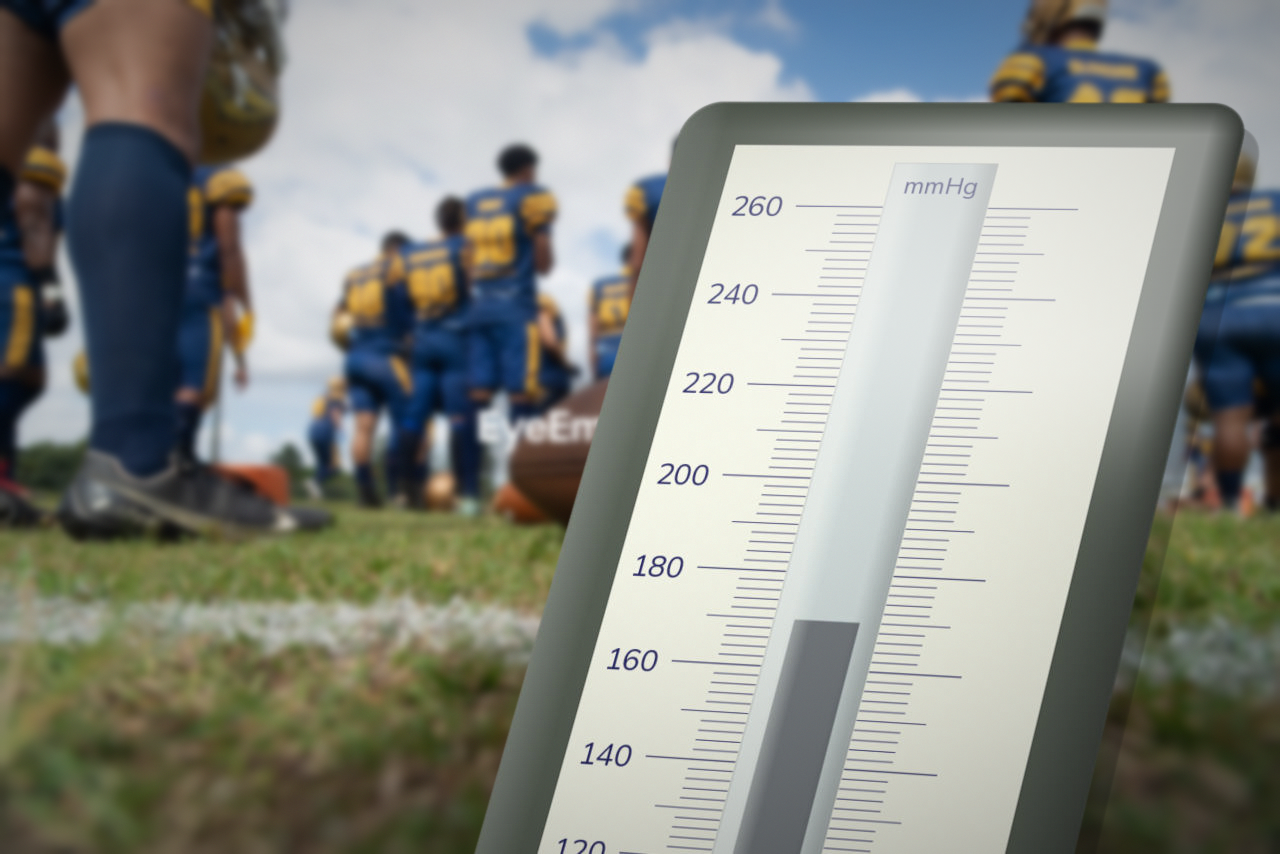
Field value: 170 mmHg
